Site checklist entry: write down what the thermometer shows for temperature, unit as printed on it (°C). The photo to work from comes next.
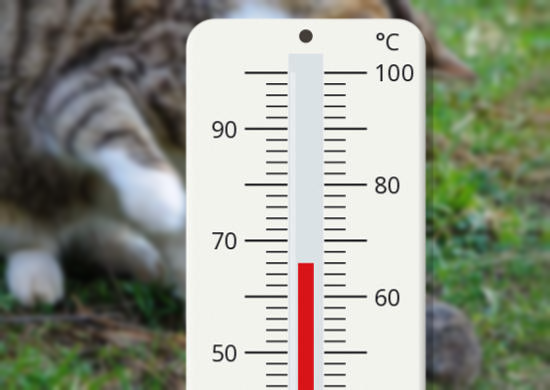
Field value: 66 °C
